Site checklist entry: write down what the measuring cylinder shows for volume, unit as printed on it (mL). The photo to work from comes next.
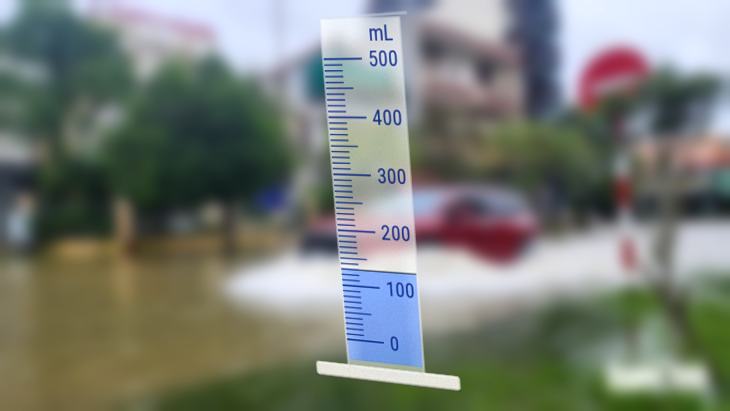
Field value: 130 mL
